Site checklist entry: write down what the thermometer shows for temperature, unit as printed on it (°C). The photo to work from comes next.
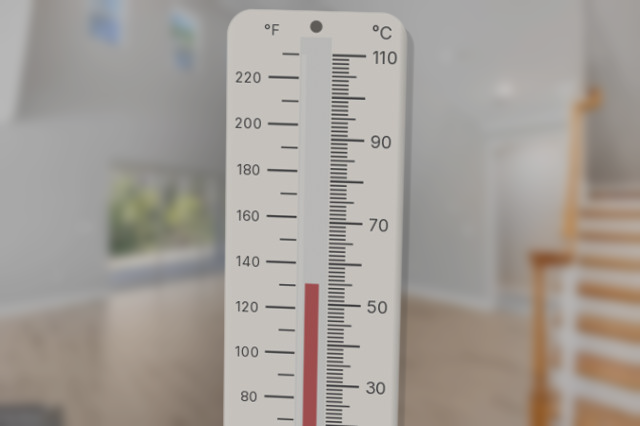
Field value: 55 °C
